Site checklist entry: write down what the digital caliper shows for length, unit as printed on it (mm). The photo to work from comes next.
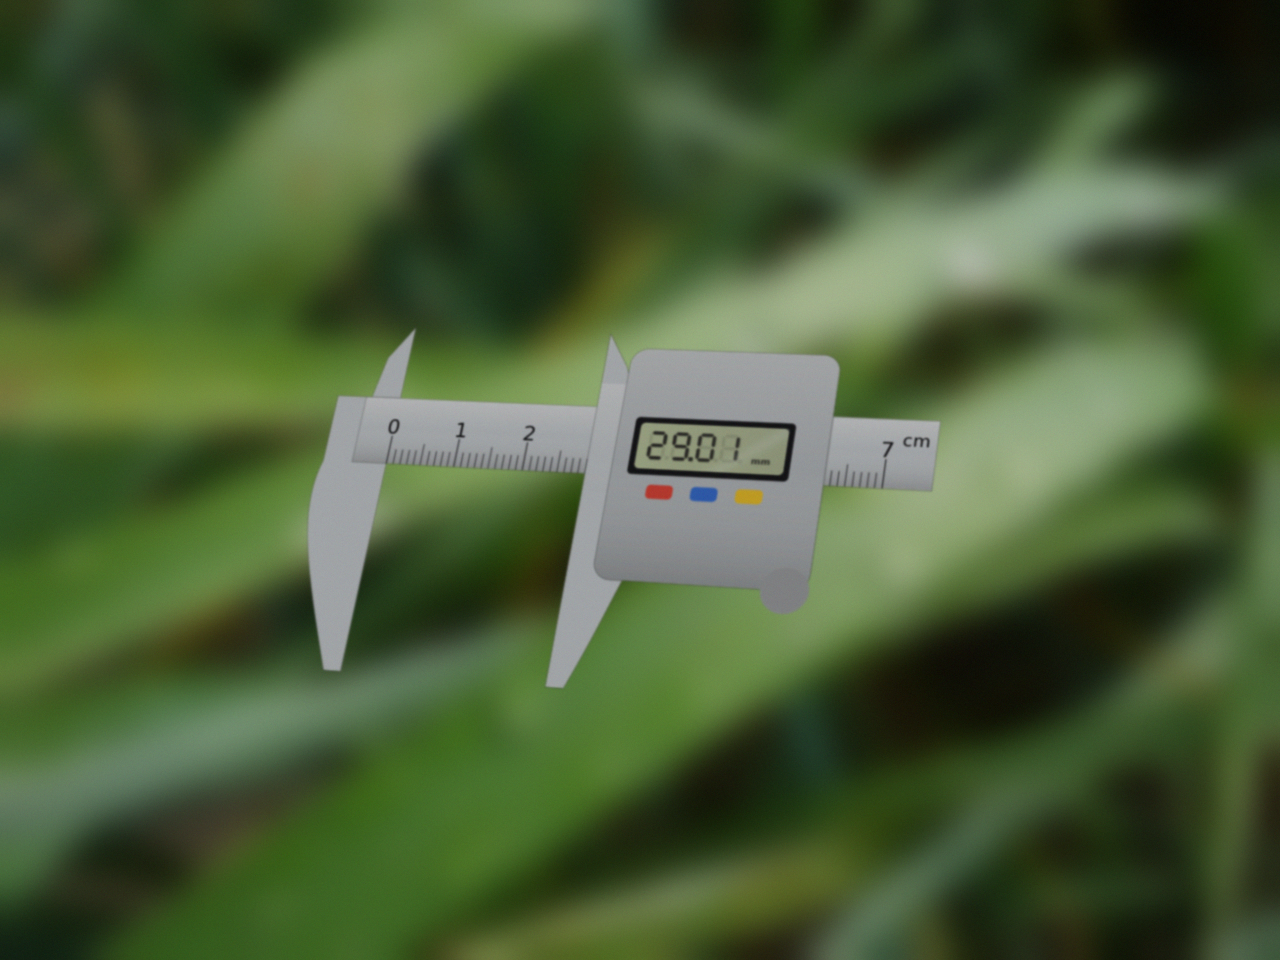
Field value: 29.01 mm
